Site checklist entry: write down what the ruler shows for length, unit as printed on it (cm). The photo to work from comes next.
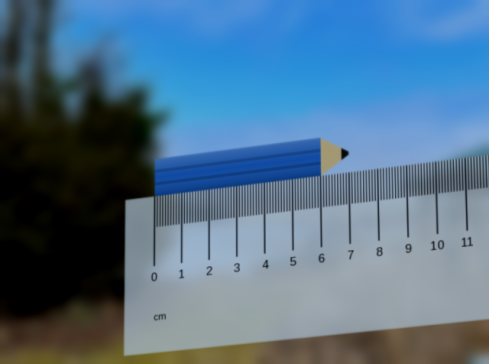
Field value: 7 cm
